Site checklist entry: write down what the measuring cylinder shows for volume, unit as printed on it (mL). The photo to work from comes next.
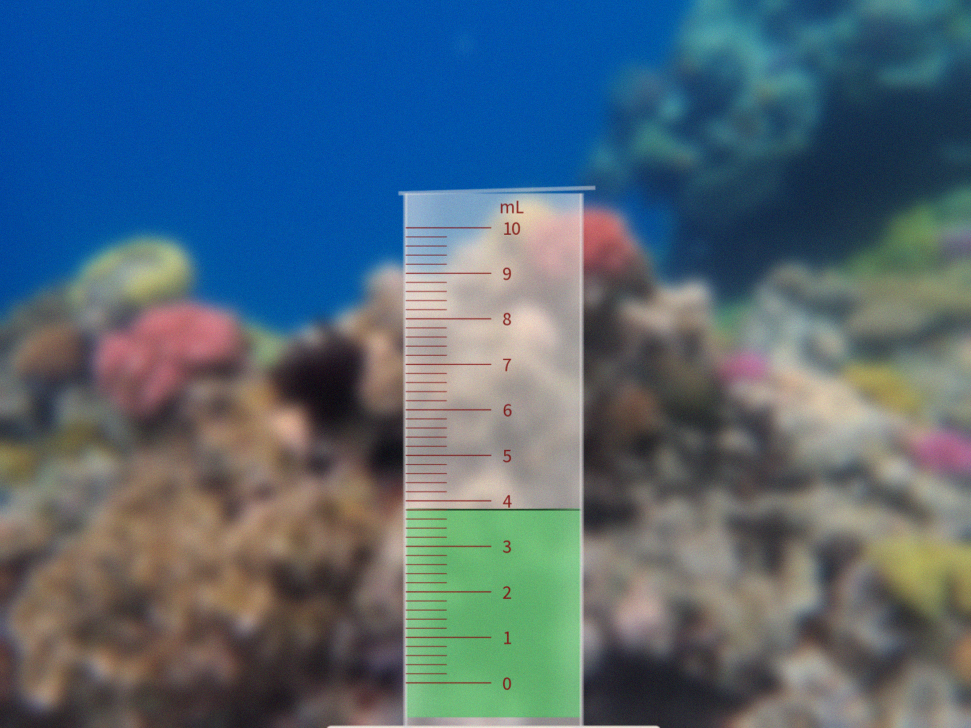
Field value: 3.8 mL
